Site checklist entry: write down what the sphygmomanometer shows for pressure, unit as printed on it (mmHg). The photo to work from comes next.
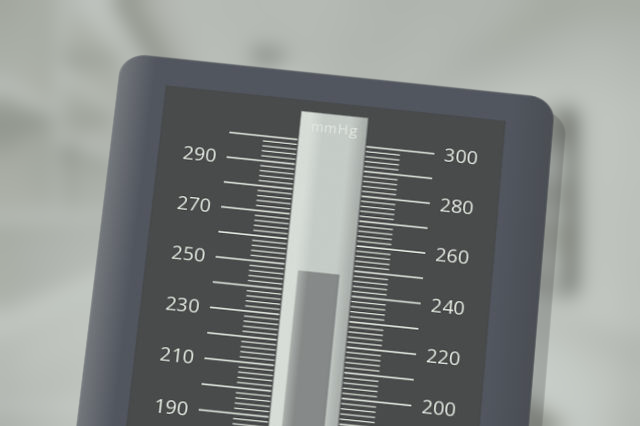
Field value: 248 mmHg
